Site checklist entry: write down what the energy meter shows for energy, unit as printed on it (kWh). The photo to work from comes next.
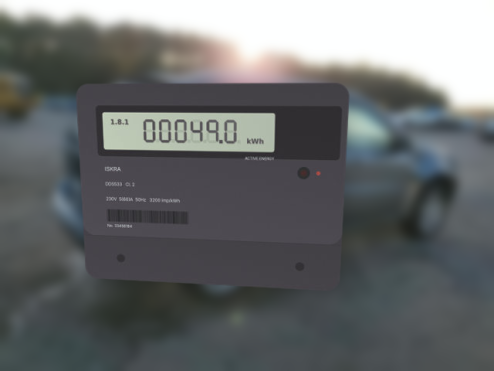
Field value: 49.0 kWh
